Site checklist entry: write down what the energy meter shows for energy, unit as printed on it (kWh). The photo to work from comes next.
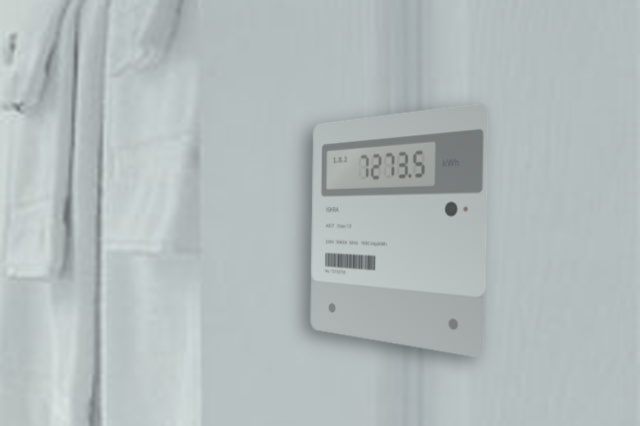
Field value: 7273.5 kWh
